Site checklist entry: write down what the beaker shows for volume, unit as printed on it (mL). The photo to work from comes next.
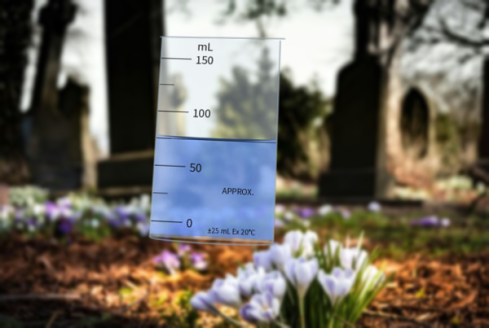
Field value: 75 mL
